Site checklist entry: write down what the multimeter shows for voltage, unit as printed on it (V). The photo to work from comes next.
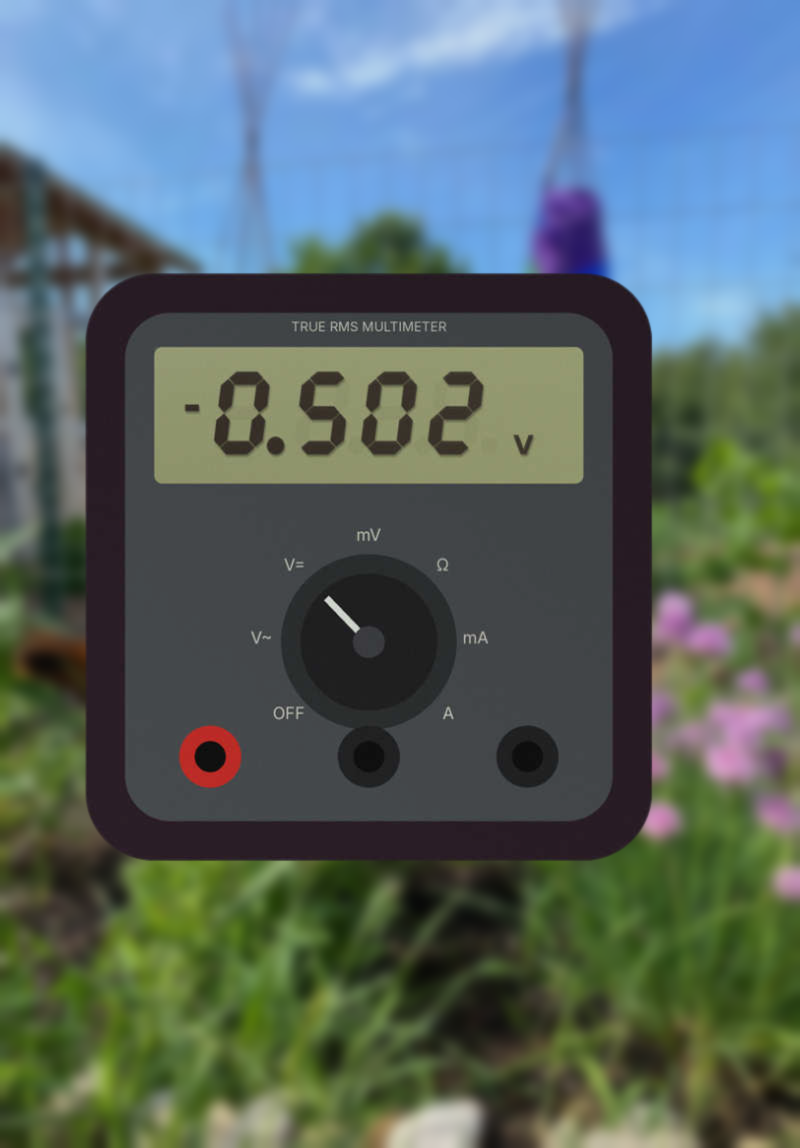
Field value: -0.502 V
